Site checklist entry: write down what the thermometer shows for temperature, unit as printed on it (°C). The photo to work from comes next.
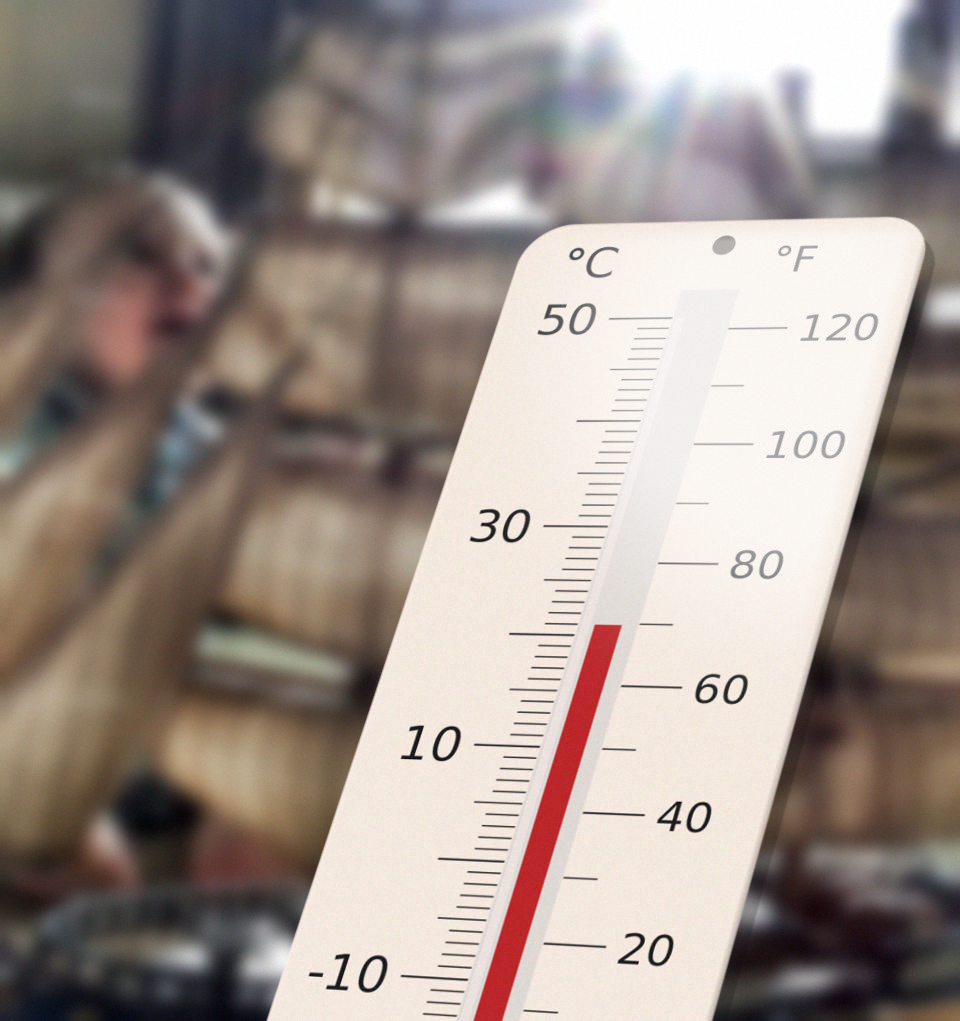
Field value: 21 °C
